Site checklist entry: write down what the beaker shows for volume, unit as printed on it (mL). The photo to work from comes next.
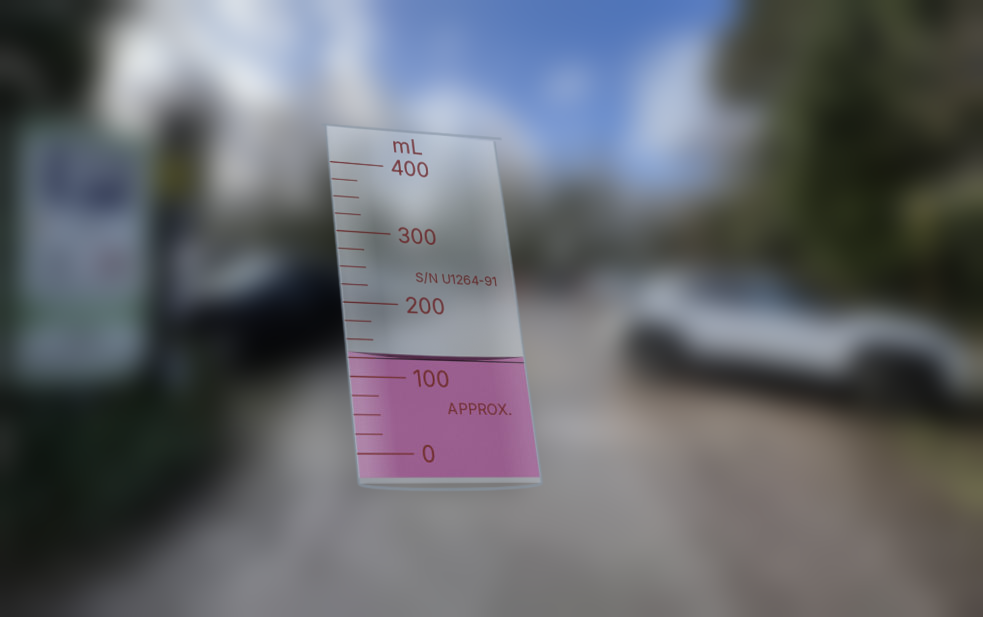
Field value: 125 mL
